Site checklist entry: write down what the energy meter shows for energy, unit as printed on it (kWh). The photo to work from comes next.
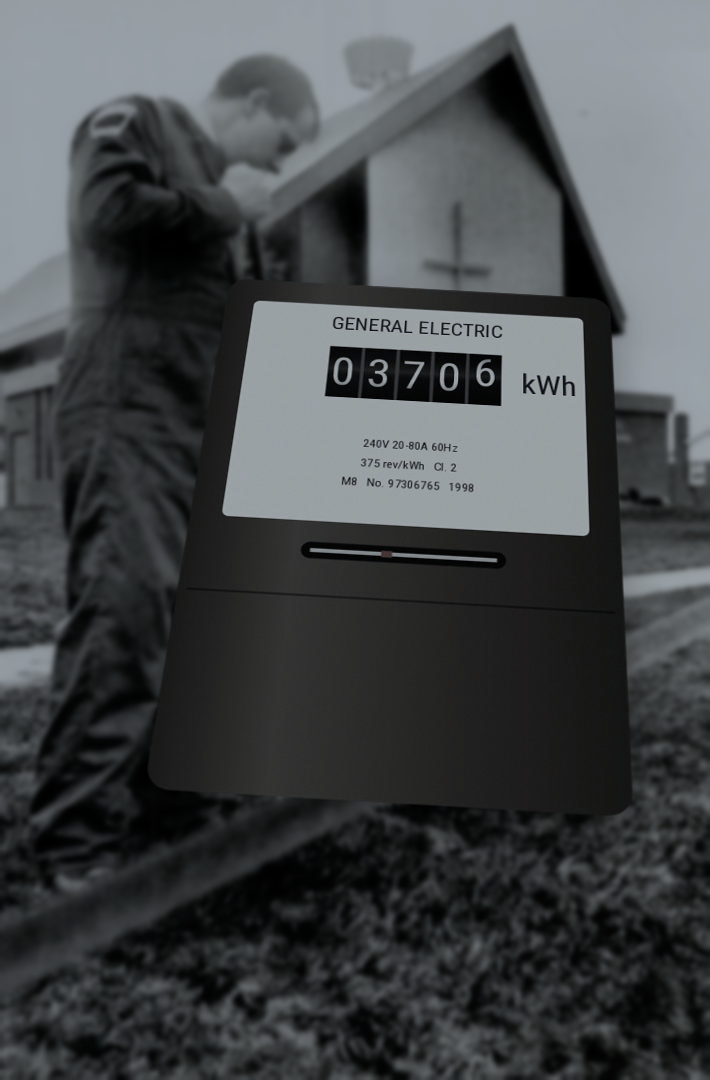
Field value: 3706 kWh
